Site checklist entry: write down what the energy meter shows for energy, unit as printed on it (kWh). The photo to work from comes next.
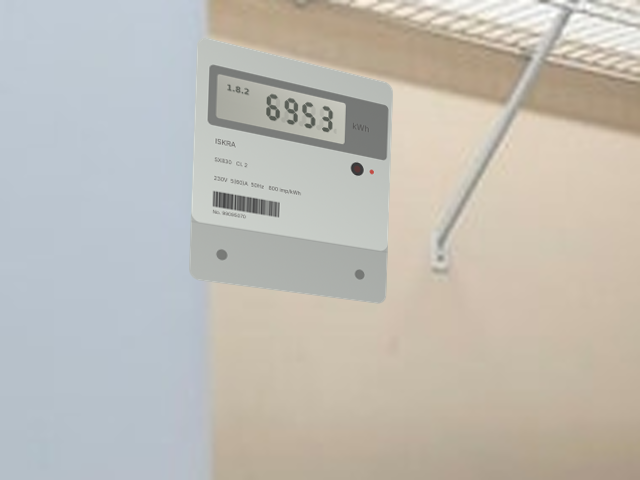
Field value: 6953 kWh
